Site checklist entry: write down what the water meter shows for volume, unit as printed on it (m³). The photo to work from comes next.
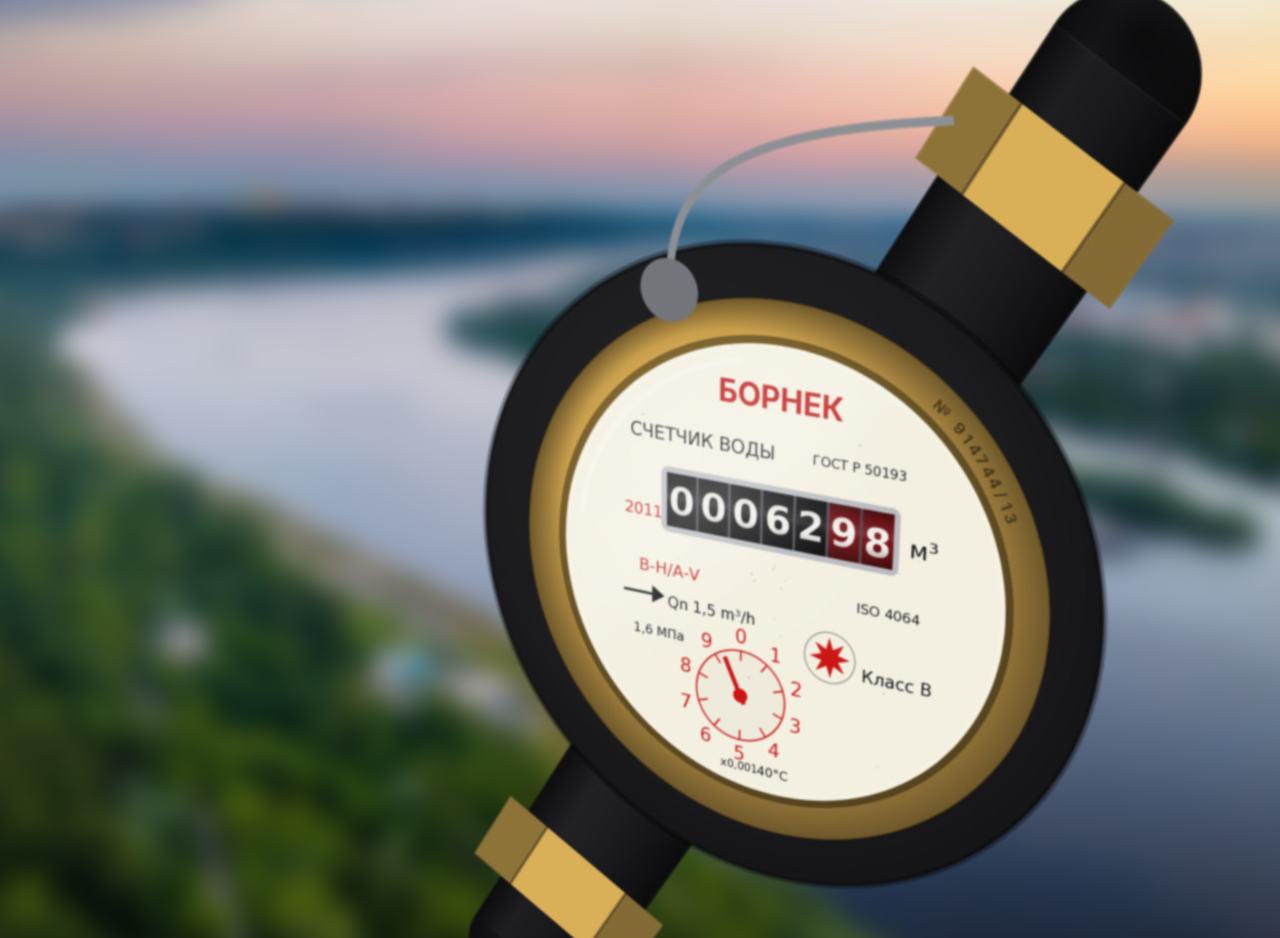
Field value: 62.979 m³
